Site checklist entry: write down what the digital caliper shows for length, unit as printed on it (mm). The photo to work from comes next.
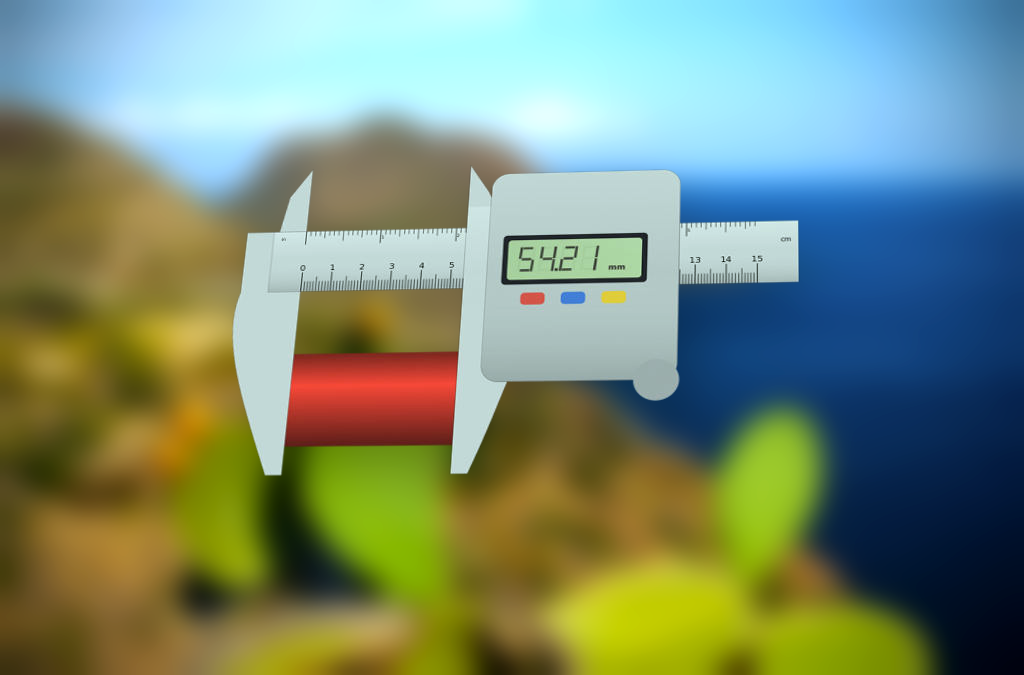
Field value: 54.21 mm
